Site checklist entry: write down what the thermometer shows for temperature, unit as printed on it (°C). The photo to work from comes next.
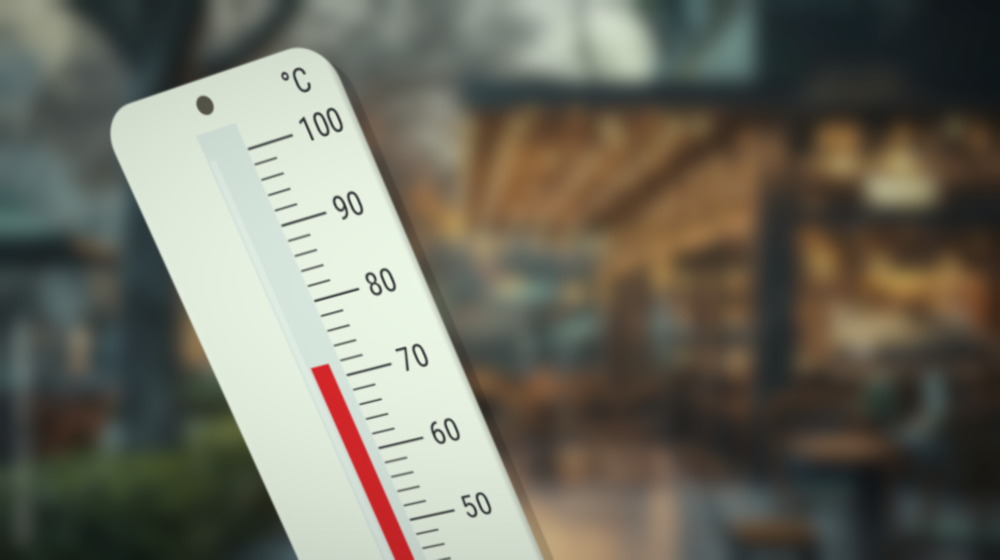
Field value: 72 °C
